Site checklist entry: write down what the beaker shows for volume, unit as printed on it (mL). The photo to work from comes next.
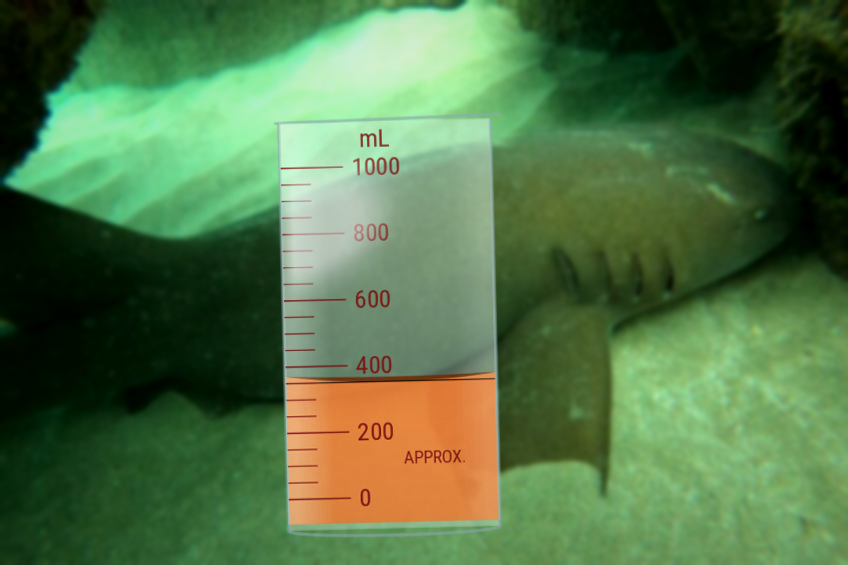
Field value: 350 mL
